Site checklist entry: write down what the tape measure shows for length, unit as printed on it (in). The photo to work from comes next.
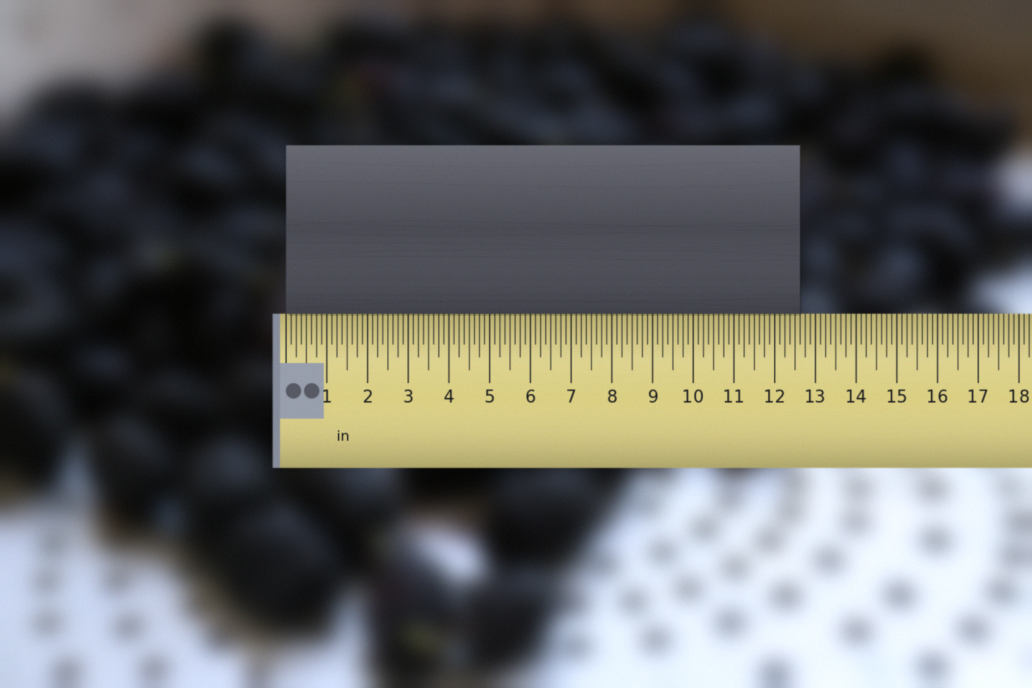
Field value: 12.625 in
